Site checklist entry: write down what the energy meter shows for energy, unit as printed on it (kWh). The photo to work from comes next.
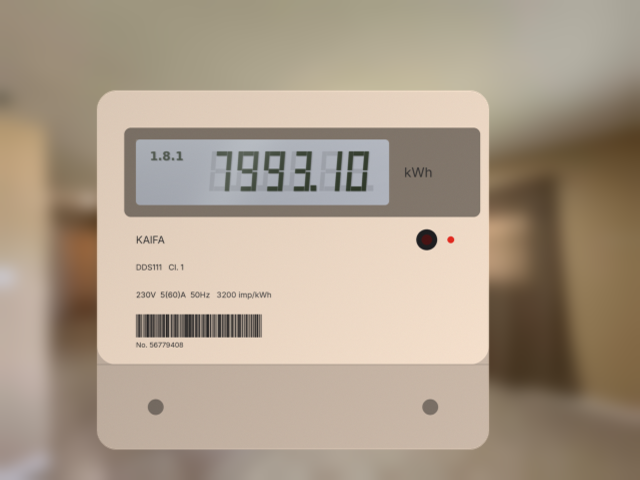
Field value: 7993.10 kWh
